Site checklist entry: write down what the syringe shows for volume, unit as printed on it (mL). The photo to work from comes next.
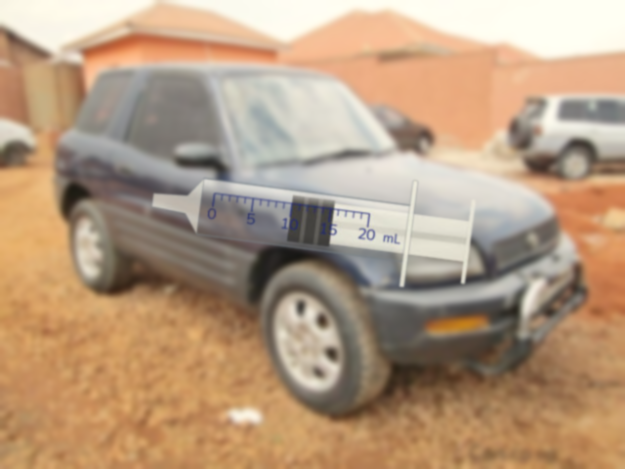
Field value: 10 mL
